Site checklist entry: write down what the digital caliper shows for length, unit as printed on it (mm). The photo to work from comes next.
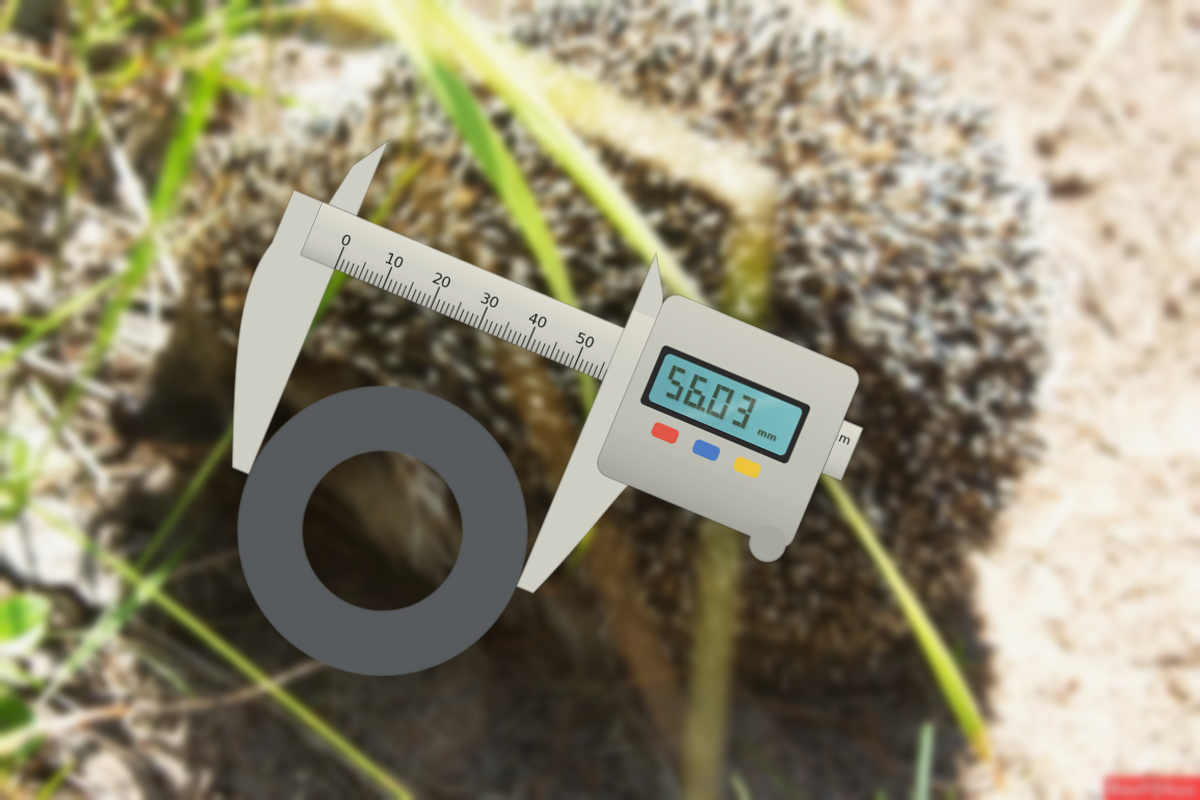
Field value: 56.03 mm
